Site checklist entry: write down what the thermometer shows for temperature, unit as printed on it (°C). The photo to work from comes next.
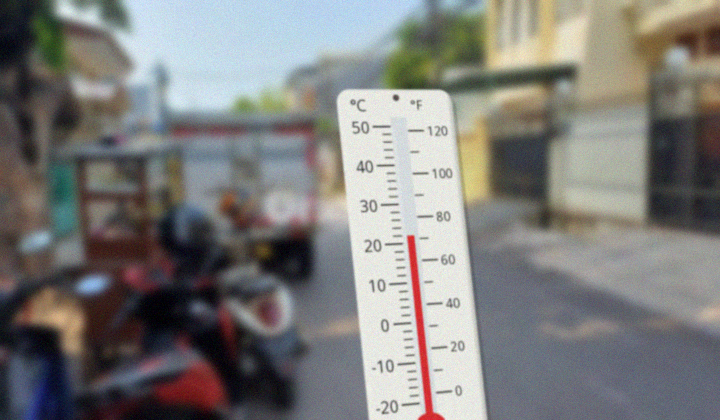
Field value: 22 °C
